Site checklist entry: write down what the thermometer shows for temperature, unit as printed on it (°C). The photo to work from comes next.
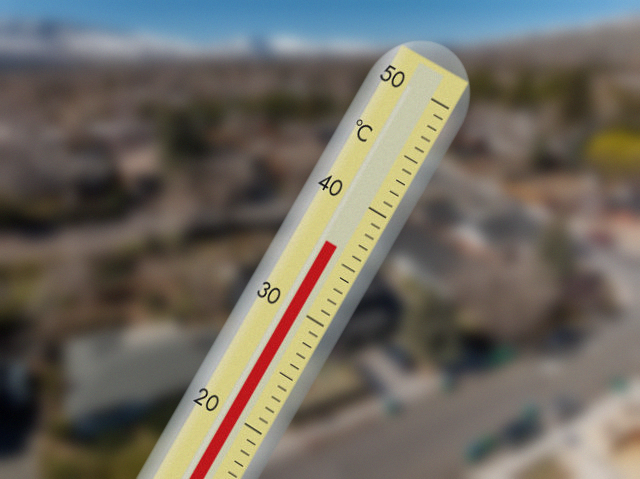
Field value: 36 °C
